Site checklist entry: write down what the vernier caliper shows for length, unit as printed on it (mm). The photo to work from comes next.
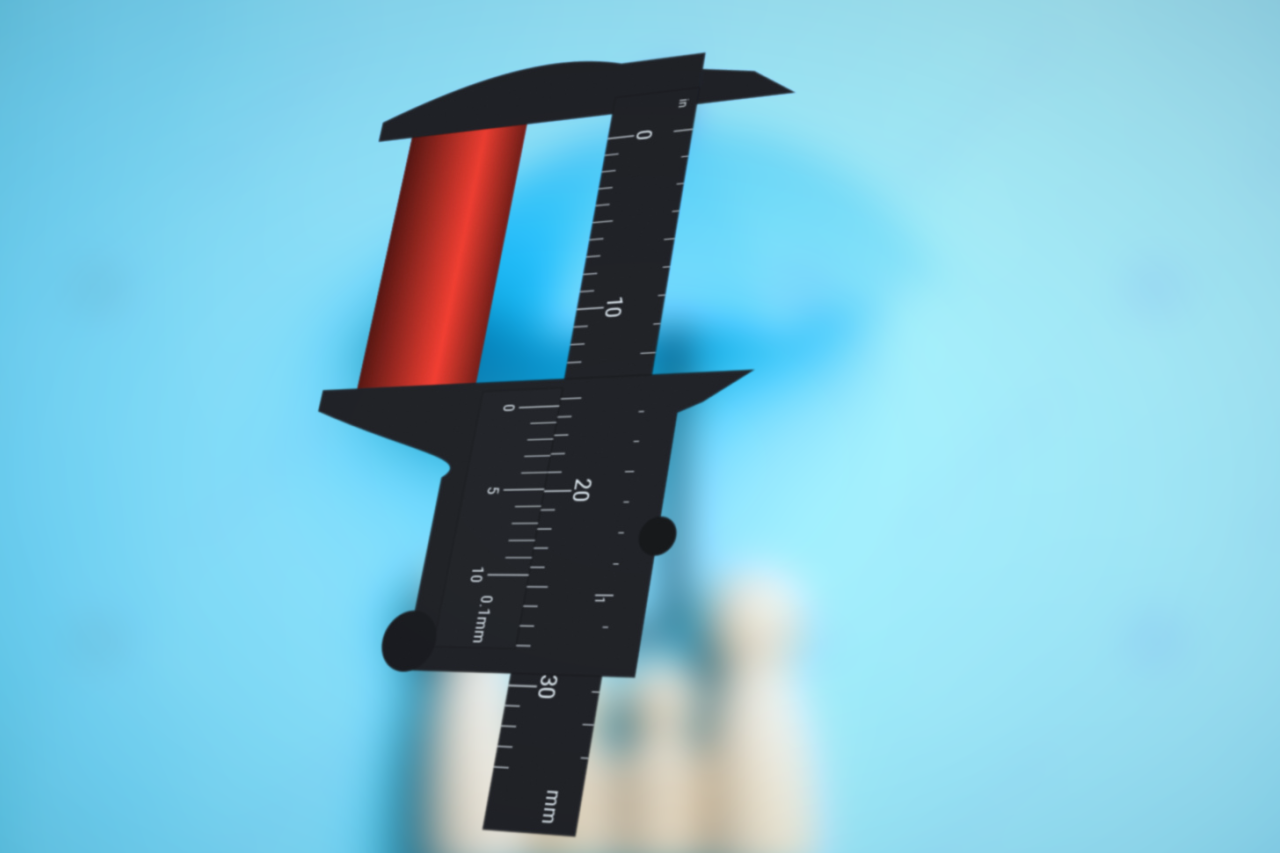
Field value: 15.4 mm
